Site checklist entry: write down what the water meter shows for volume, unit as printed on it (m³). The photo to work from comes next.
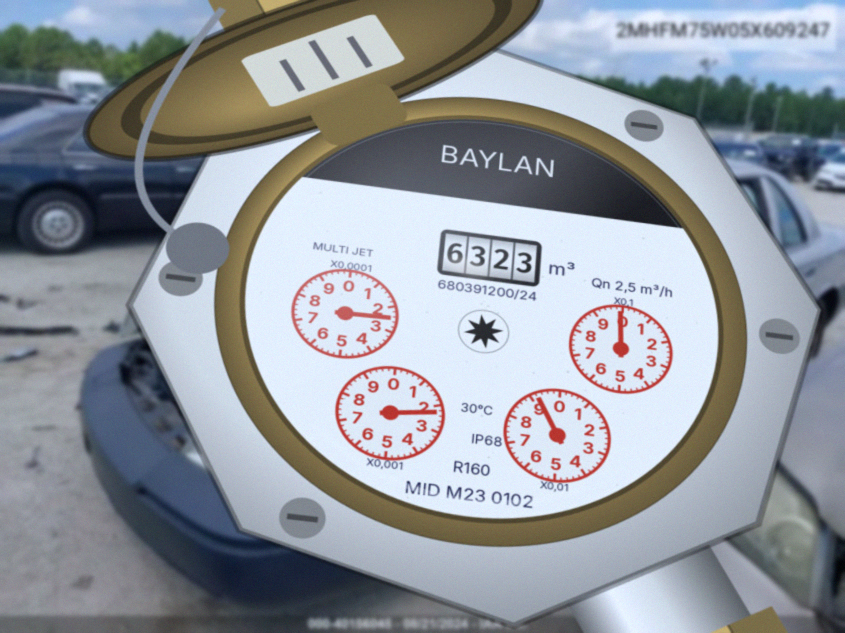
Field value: 6322.9922 m³
